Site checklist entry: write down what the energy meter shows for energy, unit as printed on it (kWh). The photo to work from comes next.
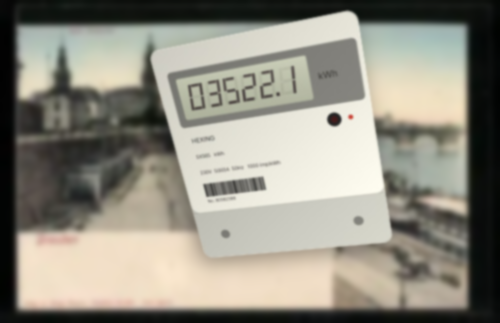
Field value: 3522.1 kWh
